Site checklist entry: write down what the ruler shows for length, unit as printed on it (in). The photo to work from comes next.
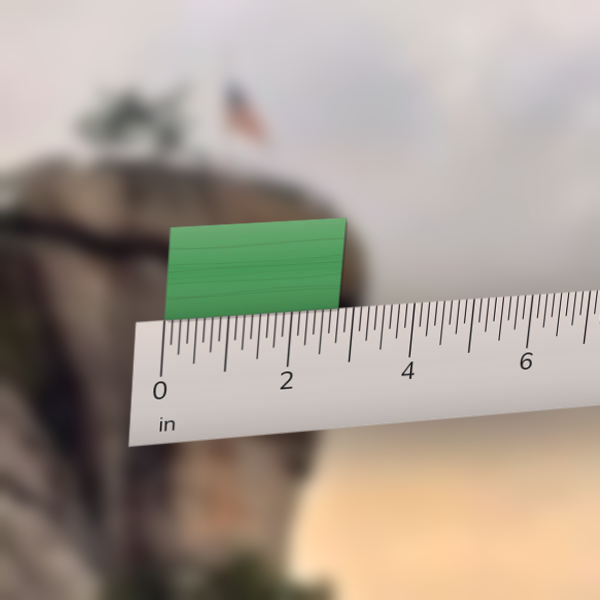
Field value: 2.75 in
